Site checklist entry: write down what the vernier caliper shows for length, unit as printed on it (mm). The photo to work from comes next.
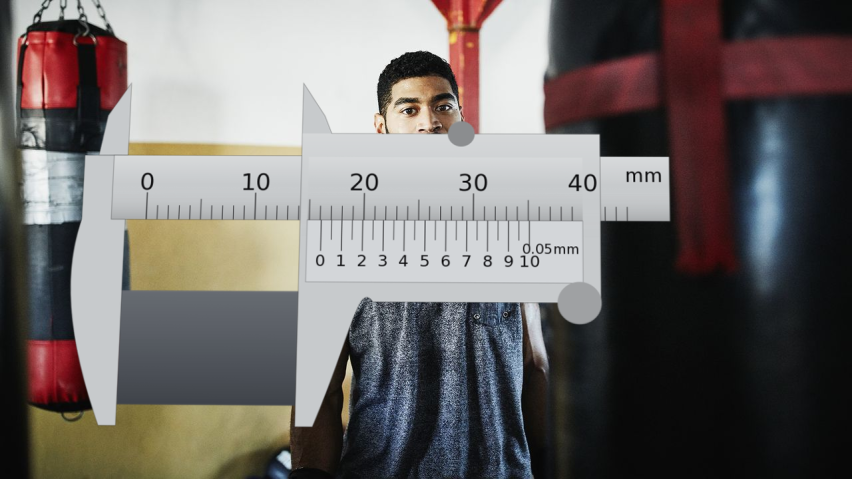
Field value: 16.1 mm
